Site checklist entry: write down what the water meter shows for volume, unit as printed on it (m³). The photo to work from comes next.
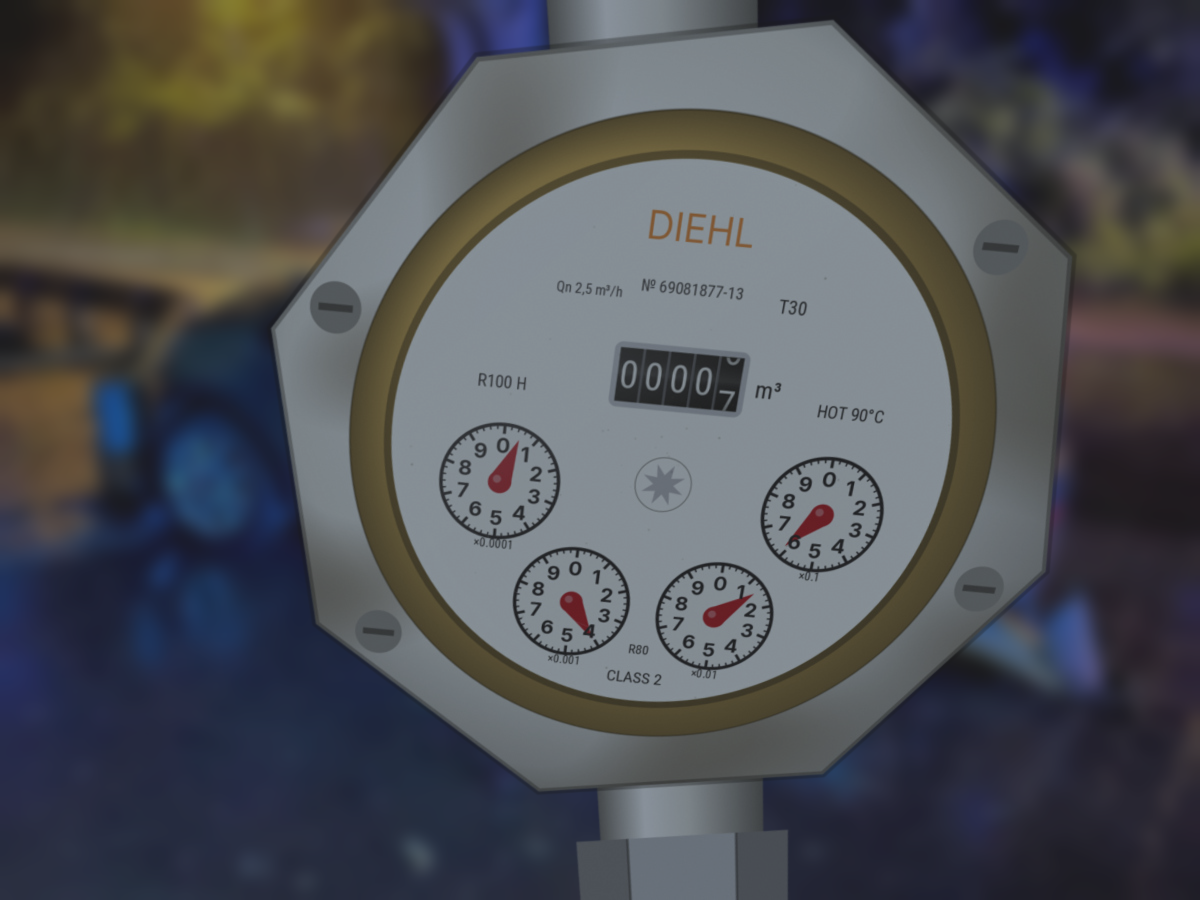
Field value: 6.6140 m³
